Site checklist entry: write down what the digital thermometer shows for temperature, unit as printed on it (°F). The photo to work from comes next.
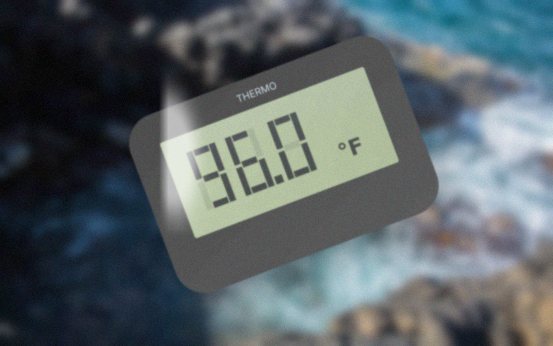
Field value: 96.0 °F
